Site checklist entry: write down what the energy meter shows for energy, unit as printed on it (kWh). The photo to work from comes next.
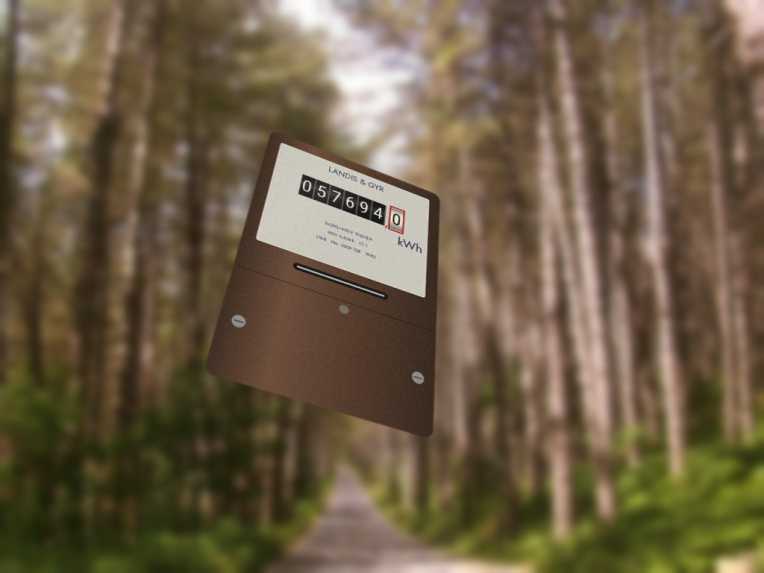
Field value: 57694.0 kWh
